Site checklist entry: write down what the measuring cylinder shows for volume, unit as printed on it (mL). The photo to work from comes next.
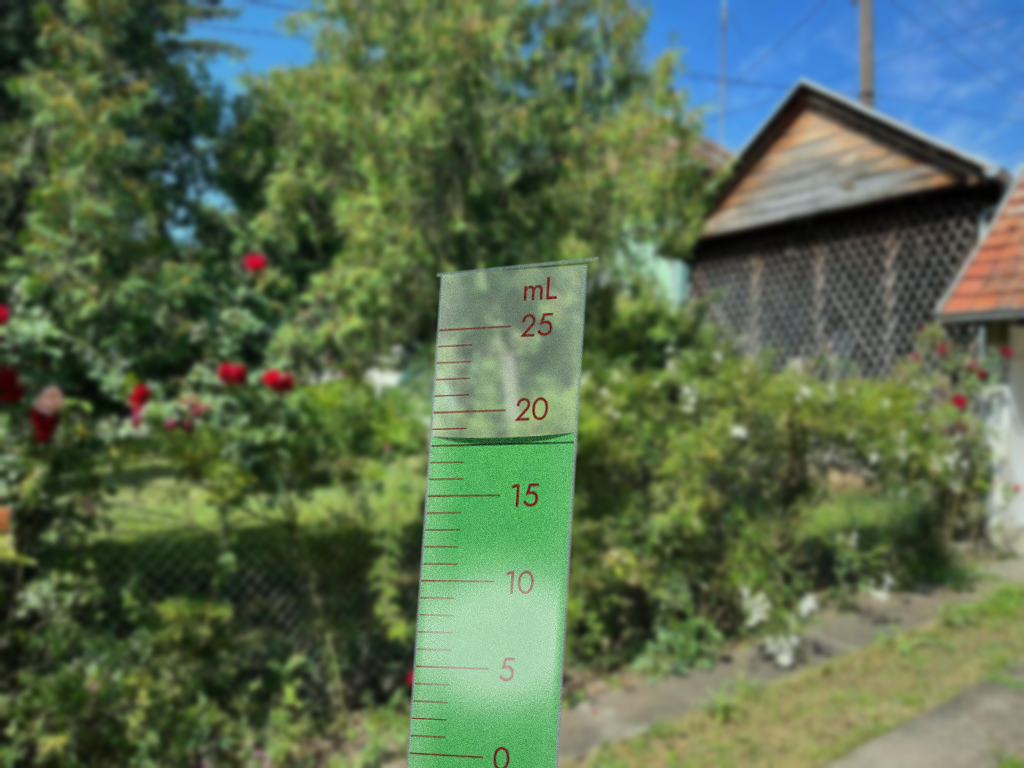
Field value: 18 mL
